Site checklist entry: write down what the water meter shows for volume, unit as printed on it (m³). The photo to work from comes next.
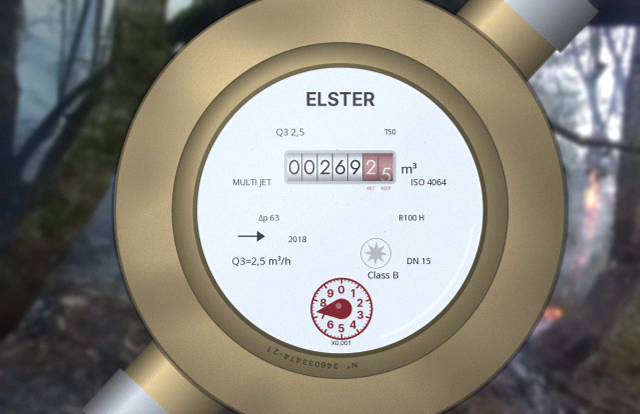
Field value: 269.247 m³
